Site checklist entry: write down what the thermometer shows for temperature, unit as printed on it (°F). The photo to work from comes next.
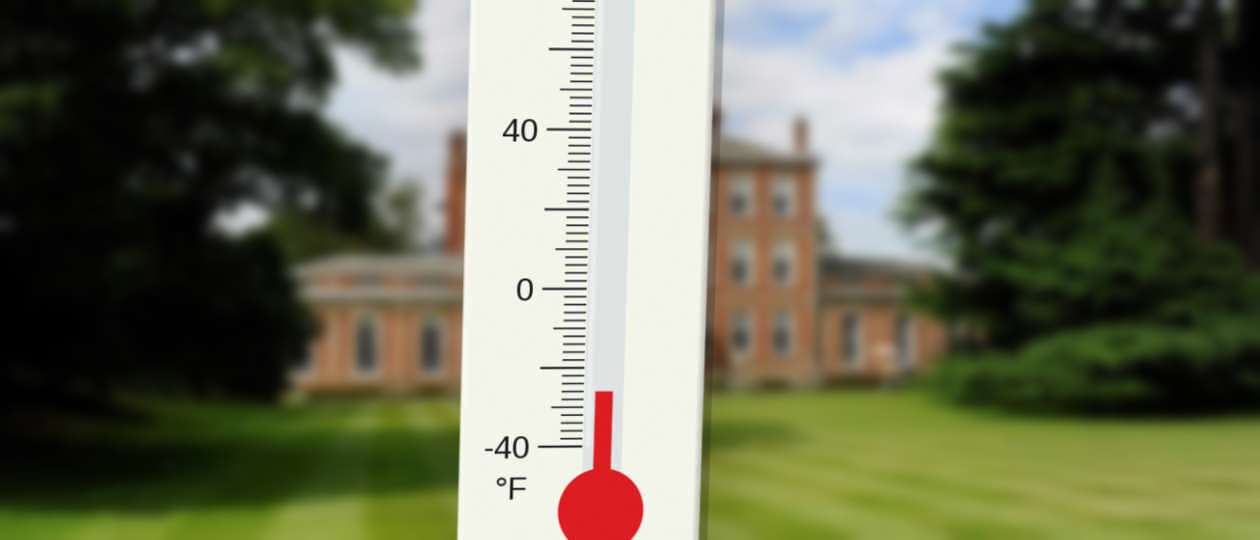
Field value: -26 °F
